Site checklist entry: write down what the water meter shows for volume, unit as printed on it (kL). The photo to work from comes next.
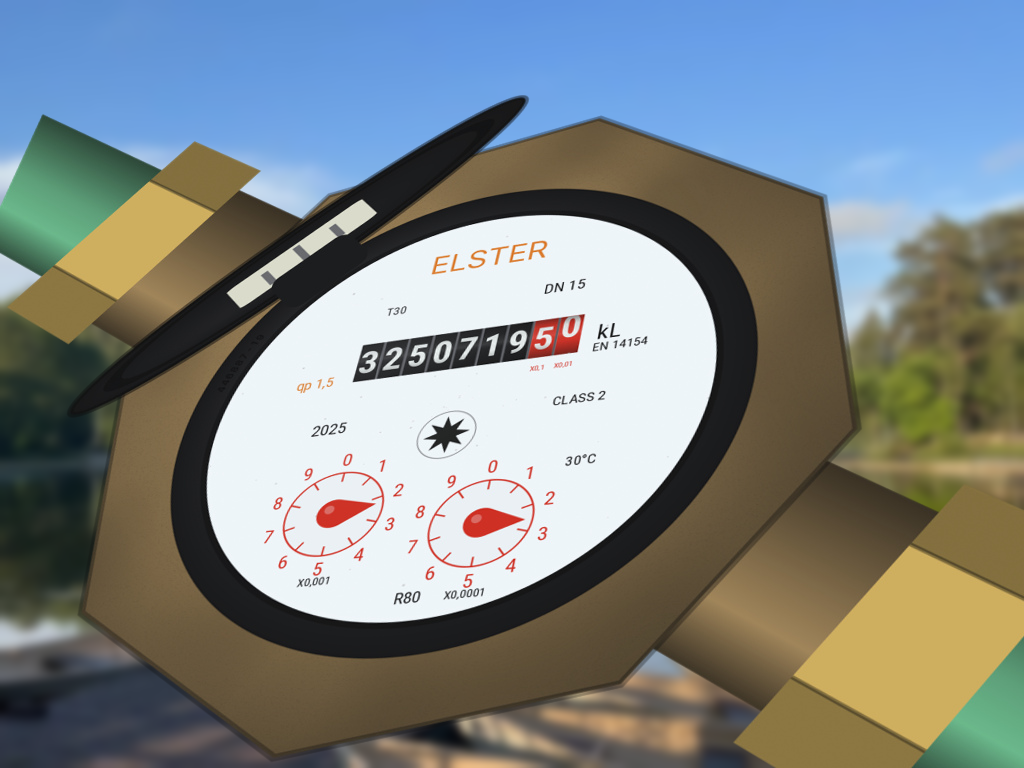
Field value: 3250719.5022 kL
